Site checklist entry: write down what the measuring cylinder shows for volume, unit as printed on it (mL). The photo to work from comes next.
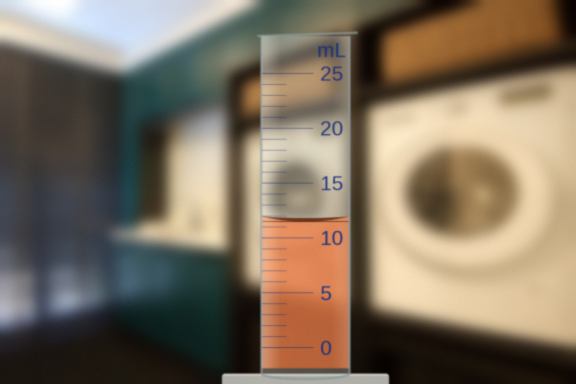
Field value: 11.5 mL
